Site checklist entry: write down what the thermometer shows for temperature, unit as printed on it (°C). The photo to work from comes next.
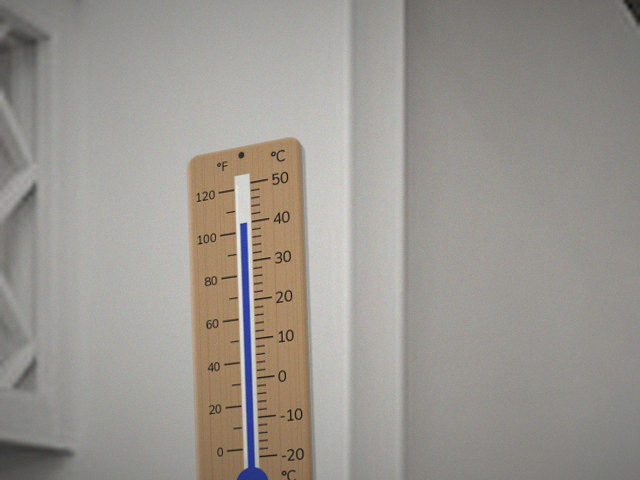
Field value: 40 °C
